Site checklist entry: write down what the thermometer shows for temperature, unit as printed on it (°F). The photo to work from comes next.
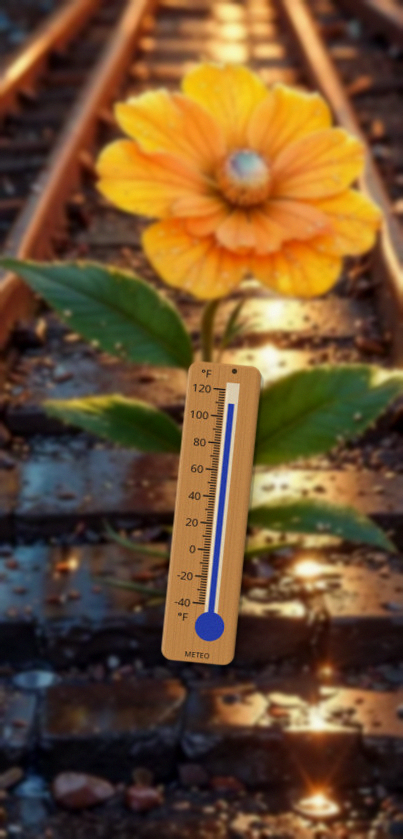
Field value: 110 °F
